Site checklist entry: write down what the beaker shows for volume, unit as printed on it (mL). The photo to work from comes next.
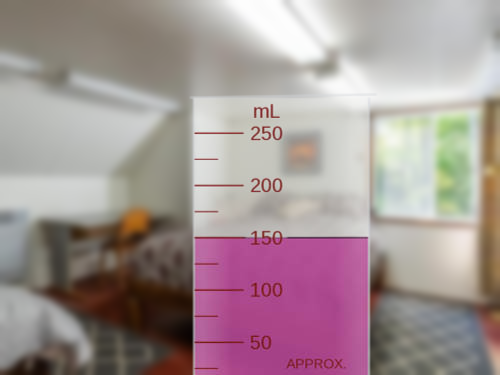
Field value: 150 mL
